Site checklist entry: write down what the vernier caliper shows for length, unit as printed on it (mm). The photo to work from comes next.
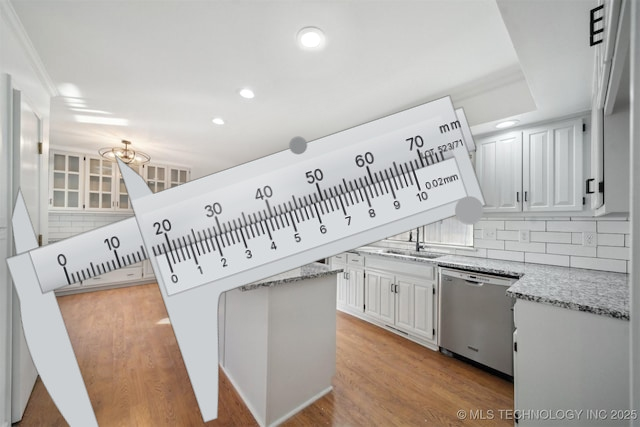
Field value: 19.0 mm
